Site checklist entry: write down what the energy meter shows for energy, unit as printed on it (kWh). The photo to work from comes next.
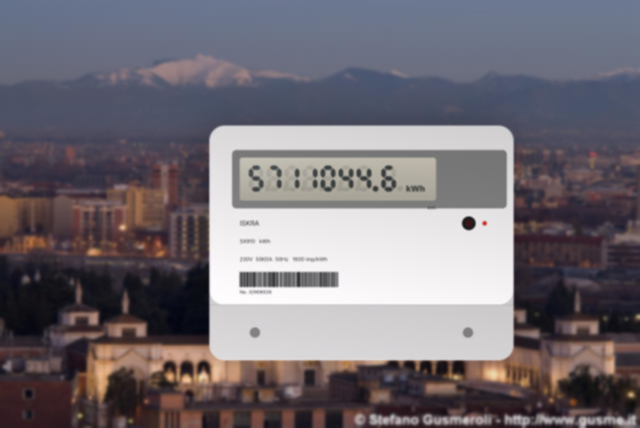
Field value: 5711044.6 kWh
